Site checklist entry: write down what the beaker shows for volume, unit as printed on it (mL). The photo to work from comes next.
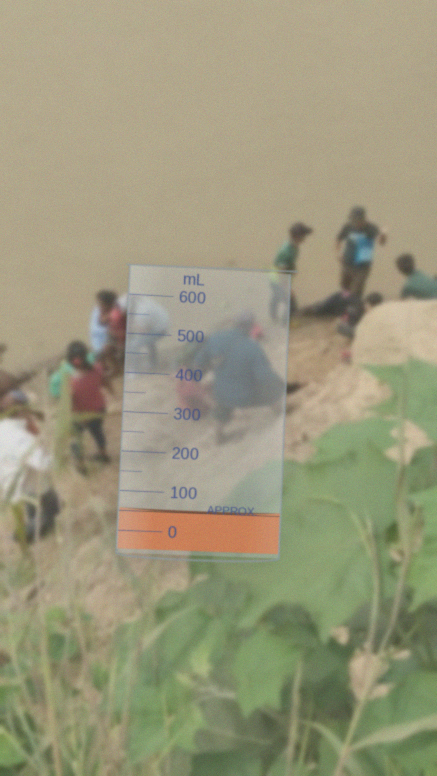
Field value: 50 mL
